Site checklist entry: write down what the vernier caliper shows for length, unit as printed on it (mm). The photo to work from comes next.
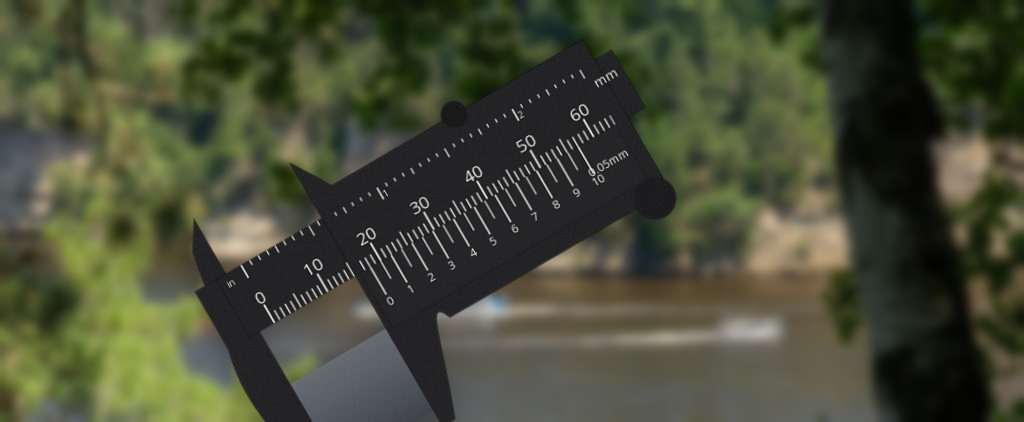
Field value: 18.0 mm
